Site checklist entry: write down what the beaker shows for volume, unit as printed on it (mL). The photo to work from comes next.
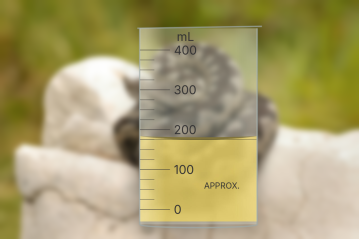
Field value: 175 mL
